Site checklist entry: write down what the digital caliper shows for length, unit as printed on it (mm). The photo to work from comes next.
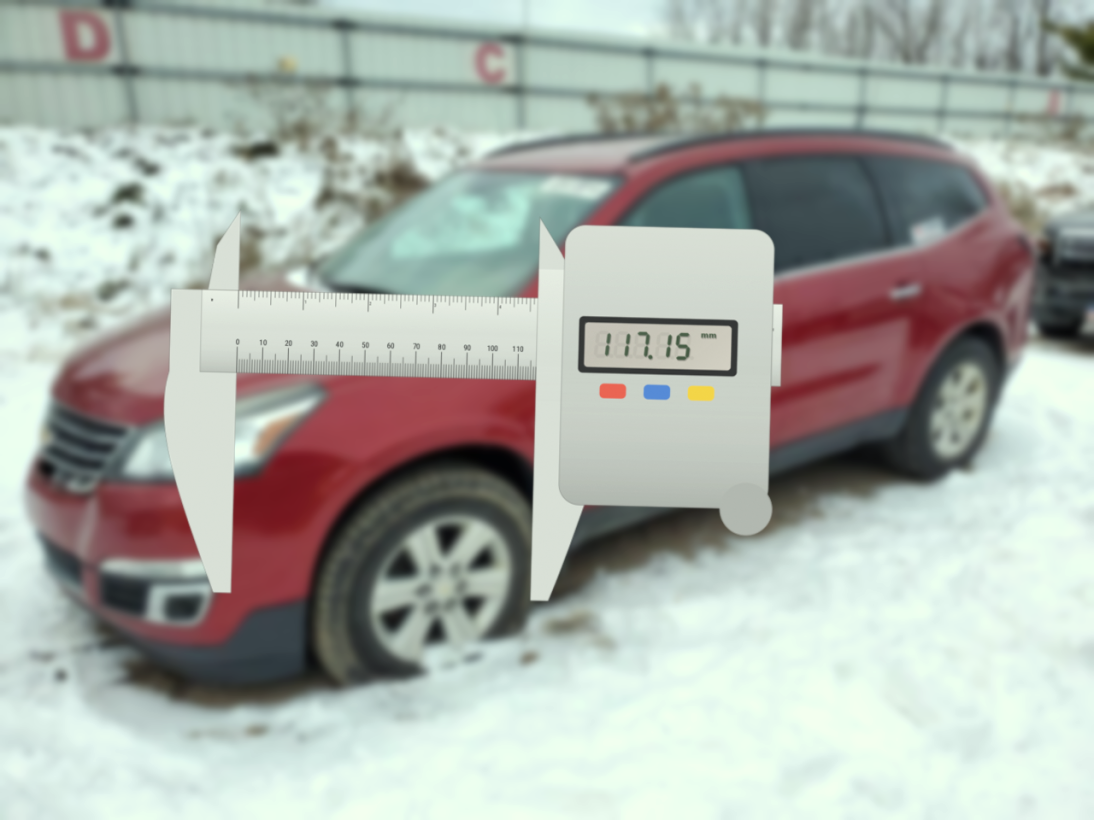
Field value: 117.15 mm
